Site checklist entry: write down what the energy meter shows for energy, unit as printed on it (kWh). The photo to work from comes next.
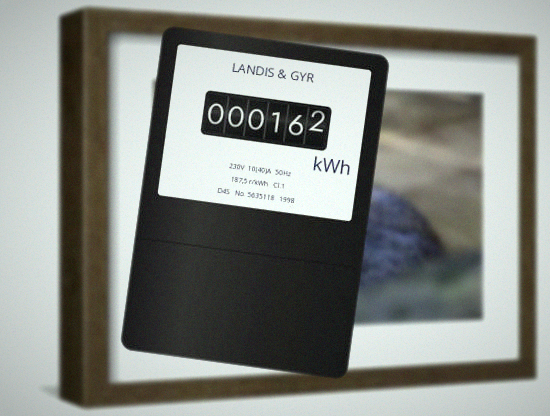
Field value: 162 kWh
